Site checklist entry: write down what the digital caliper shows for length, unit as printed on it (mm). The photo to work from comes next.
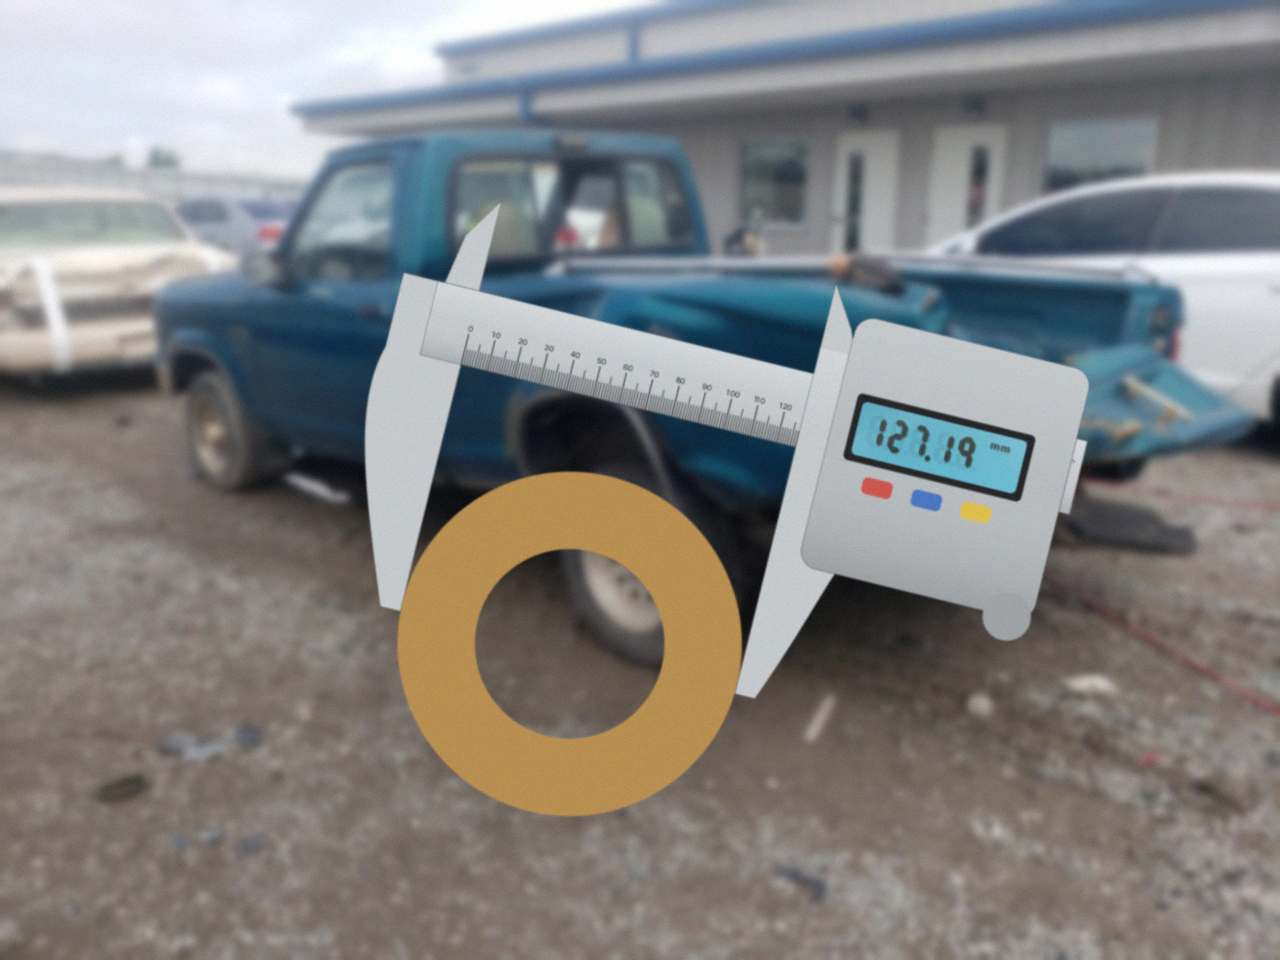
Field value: 127.19 mm
